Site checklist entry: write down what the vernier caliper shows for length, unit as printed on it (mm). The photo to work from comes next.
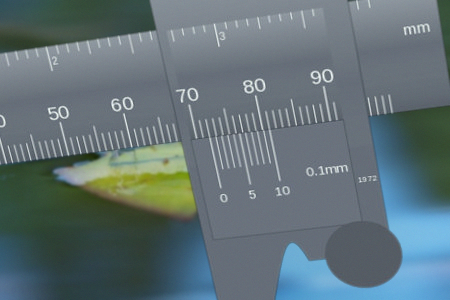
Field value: 72.0 mm
